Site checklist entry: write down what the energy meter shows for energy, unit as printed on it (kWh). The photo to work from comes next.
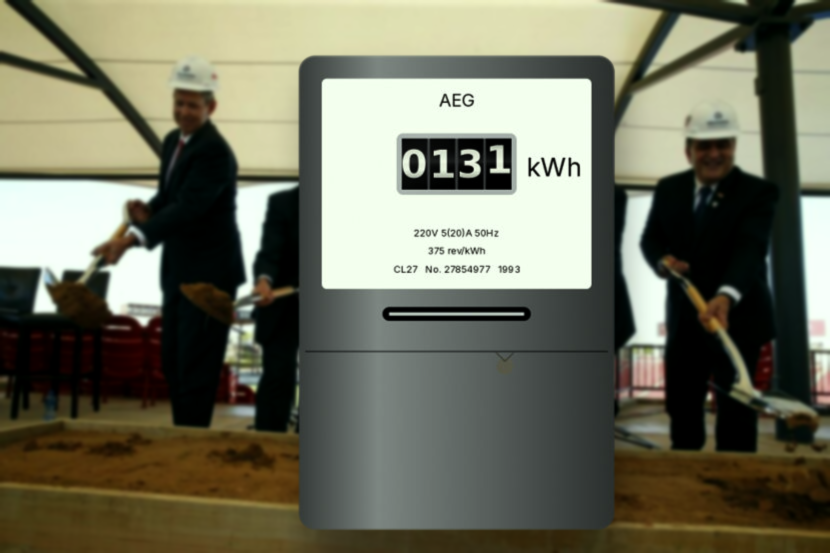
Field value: 131 kWh
